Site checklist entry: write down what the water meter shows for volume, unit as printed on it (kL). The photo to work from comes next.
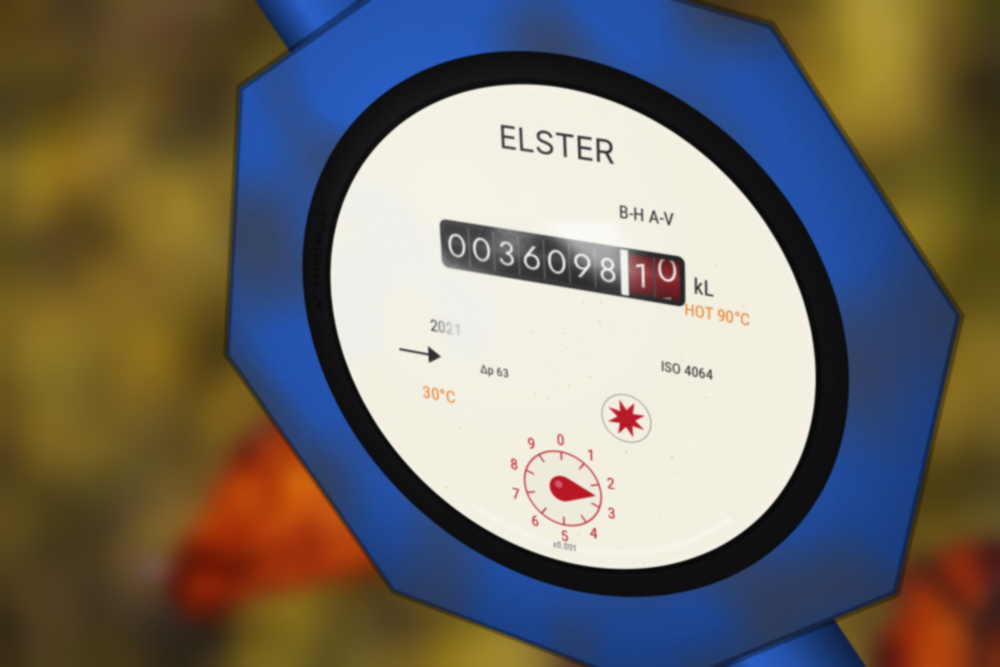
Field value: 36098.102 kL
